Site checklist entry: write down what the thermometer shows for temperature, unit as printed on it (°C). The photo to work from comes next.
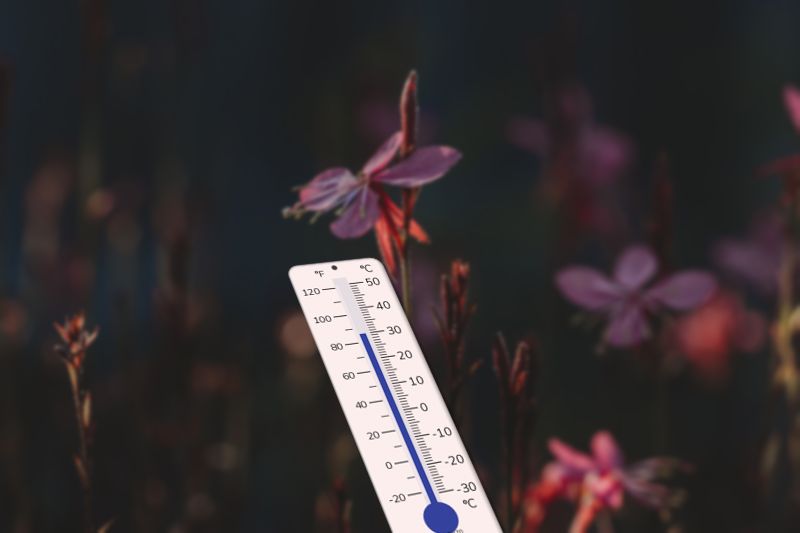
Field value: 30 °C
